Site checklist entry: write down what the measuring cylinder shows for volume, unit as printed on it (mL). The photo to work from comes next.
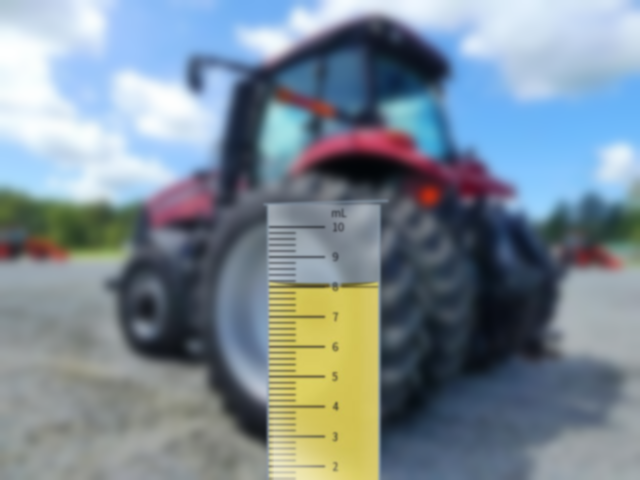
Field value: 8 mL
